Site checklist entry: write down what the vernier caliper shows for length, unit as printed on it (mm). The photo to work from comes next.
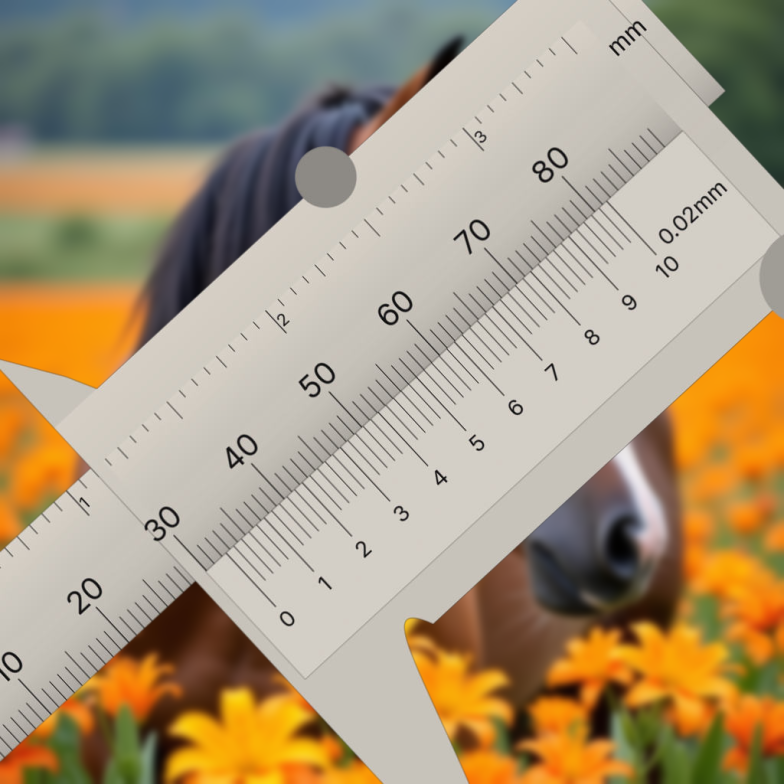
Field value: 32.5 mm
